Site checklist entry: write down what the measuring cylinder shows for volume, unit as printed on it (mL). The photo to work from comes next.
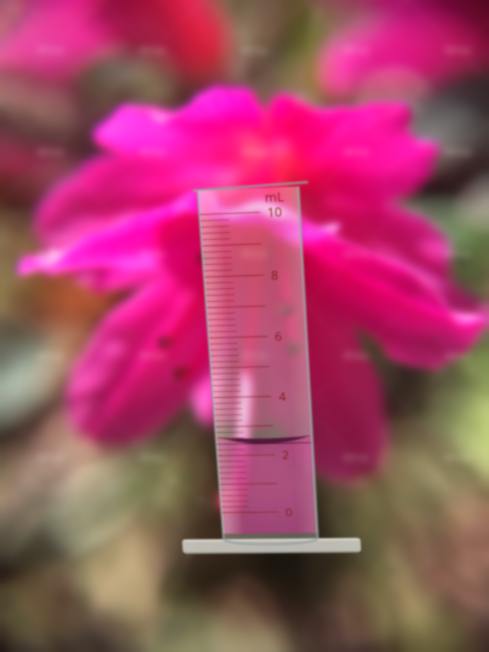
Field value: 2.4 mL
